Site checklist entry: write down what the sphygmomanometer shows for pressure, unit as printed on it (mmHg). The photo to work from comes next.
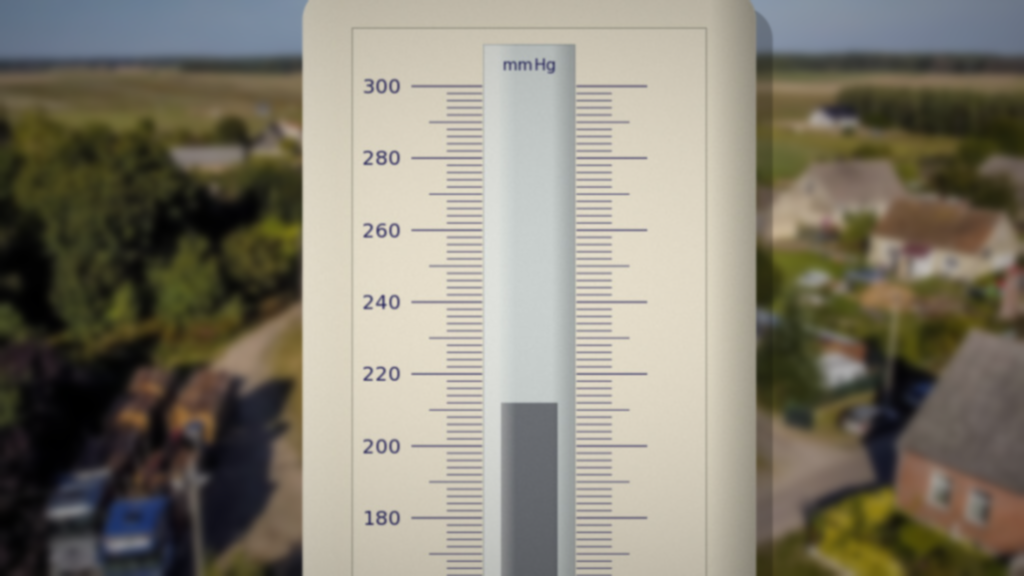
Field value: 212 mmHg
